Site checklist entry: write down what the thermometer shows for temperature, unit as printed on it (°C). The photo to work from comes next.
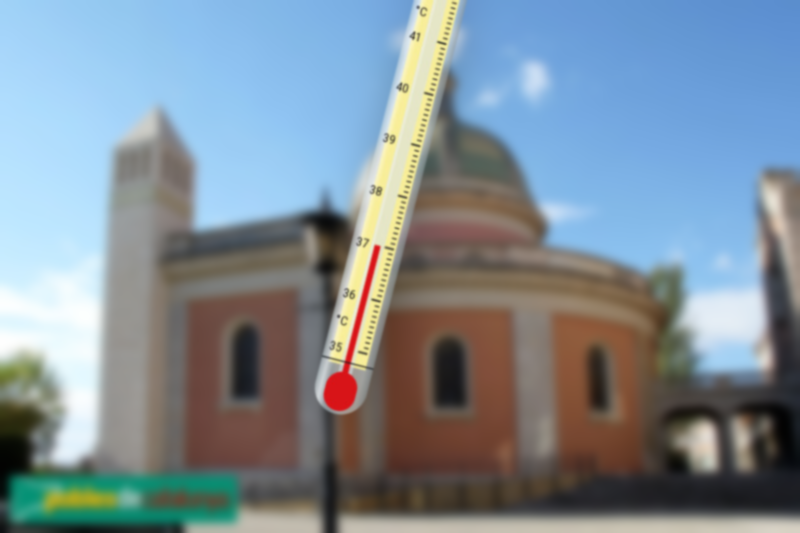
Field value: 37 °C
